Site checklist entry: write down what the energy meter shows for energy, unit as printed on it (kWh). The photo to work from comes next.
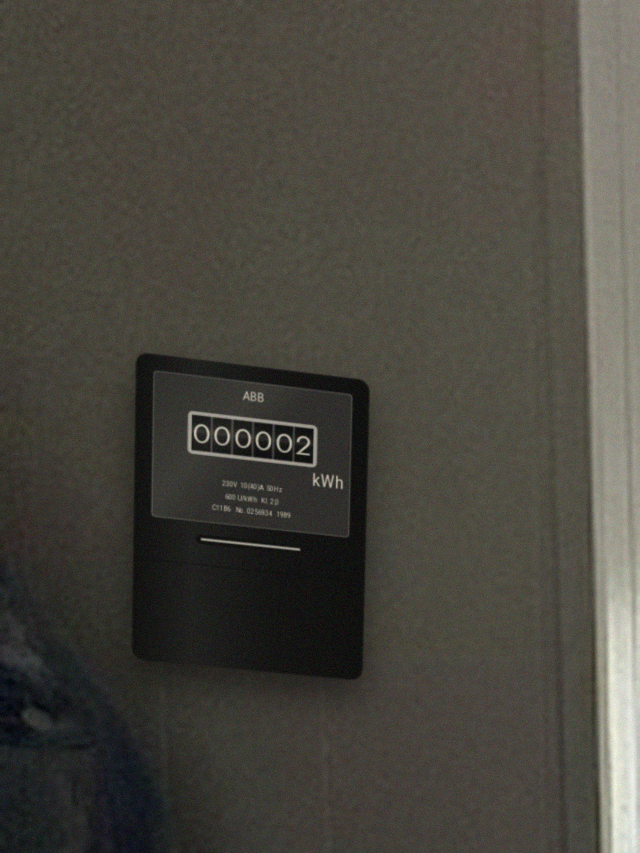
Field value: 2 kWh
